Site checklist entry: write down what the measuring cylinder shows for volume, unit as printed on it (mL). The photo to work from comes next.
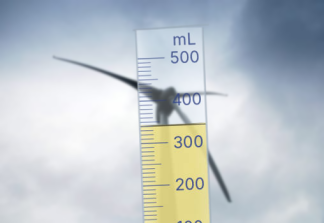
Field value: 340 mL
